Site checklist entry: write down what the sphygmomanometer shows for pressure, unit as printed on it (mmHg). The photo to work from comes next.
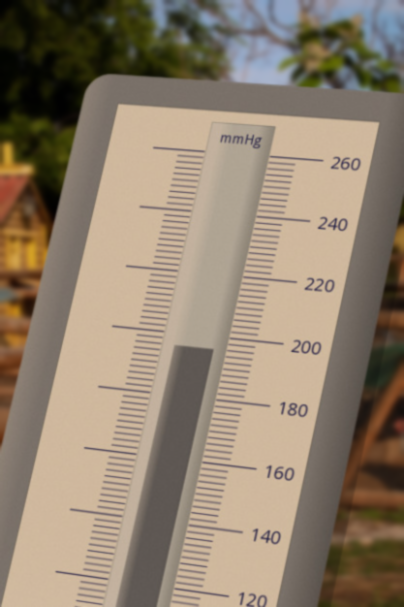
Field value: 196 mmHg
